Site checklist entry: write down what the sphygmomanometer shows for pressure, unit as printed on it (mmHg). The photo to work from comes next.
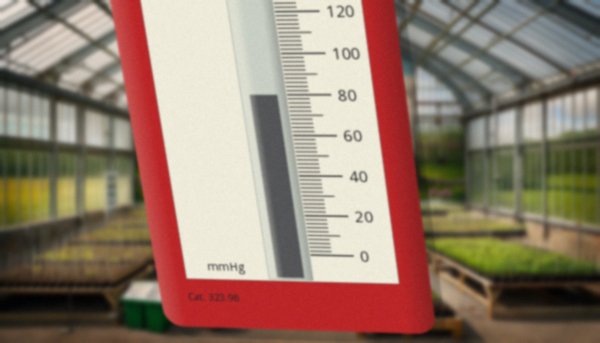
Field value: 80 mmHg
